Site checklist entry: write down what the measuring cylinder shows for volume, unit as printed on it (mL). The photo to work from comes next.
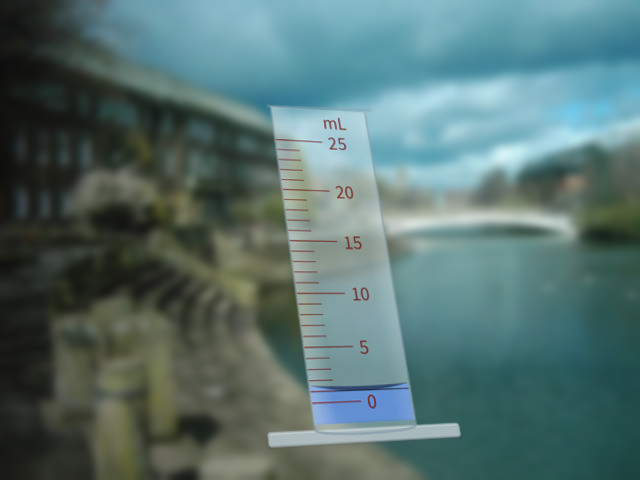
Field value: 1 mL
